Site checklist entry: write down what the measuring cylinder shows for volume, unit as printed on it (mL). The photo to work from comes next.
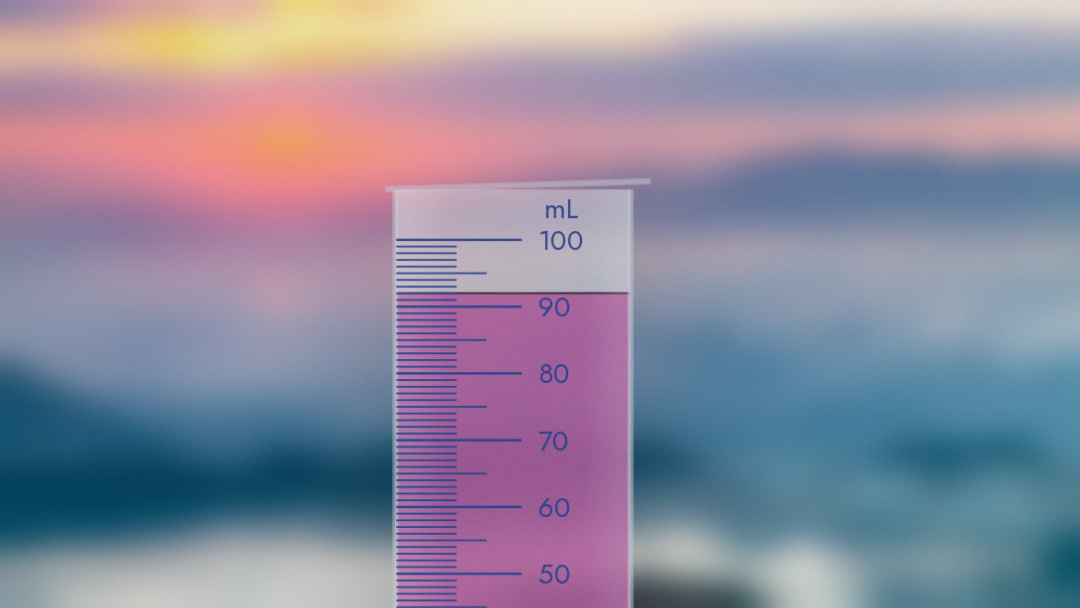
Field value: 92 mL
